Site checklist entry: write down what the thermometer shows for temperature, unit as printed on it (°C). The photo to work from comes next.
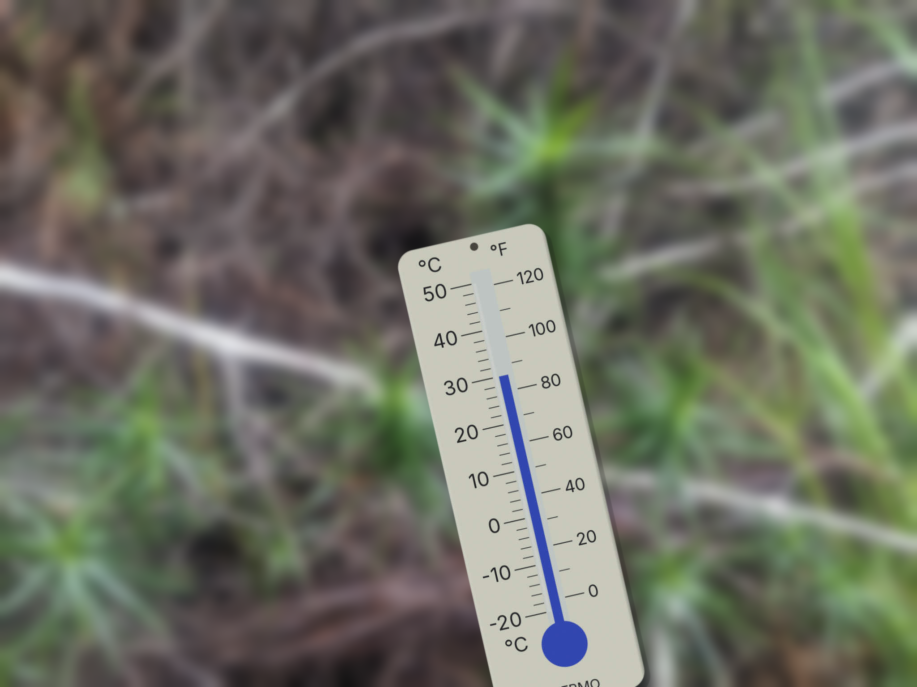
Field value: 30 °C
